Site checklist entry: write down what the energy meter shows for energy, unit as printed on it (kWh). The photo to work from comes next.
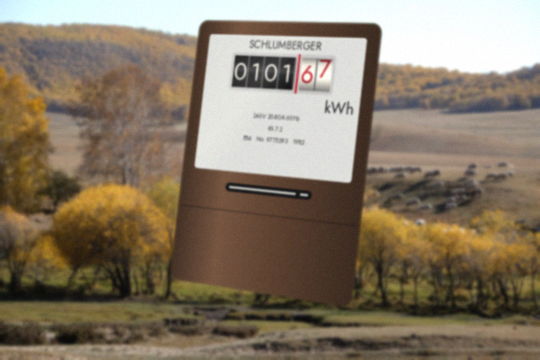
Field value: 101.67 kWh
